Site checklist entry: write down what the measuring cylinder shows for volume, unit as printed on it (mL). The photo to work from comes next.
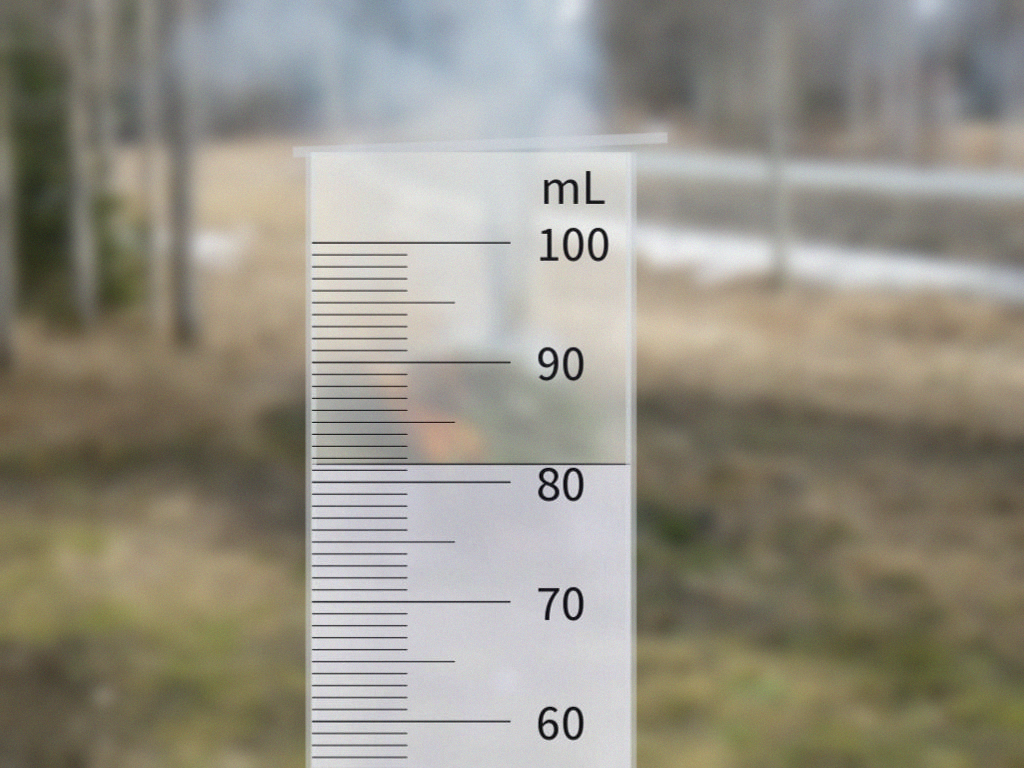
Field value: 81.5 mL
